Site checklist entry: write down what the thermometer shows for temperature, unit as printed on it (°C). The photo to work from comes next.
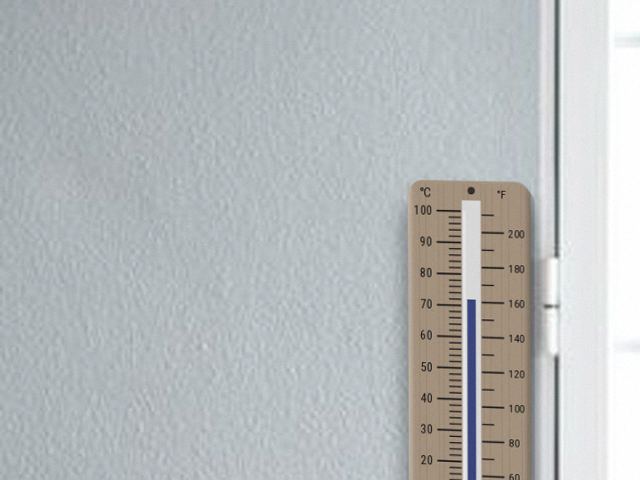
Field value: 72 °C
